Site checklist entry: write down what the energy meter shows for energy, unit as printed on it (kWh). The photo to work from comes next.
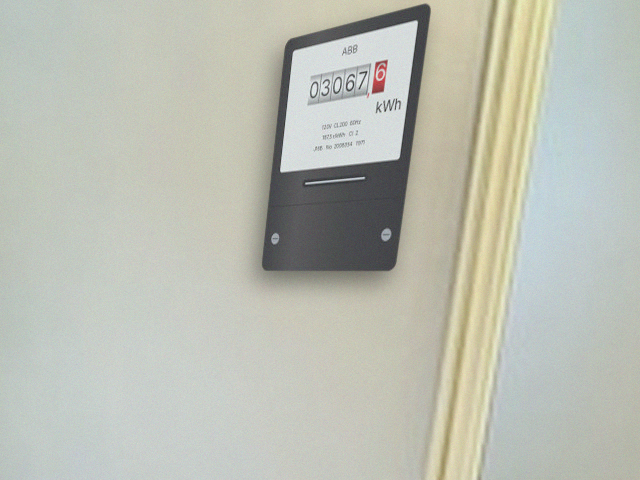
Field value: 3067.6 kWh
